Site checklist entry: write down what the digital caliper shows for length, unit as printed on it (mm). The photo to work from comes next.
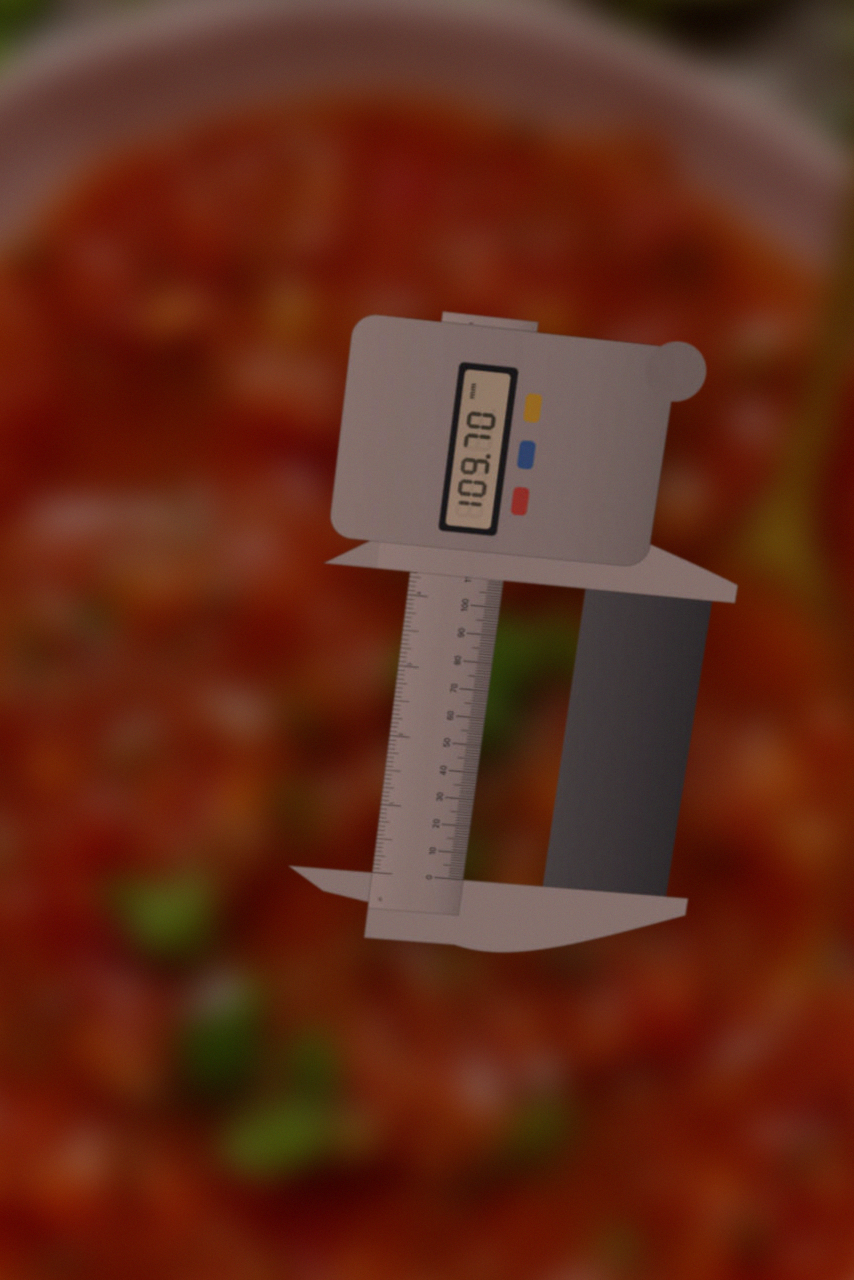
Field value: 109.70 mm
